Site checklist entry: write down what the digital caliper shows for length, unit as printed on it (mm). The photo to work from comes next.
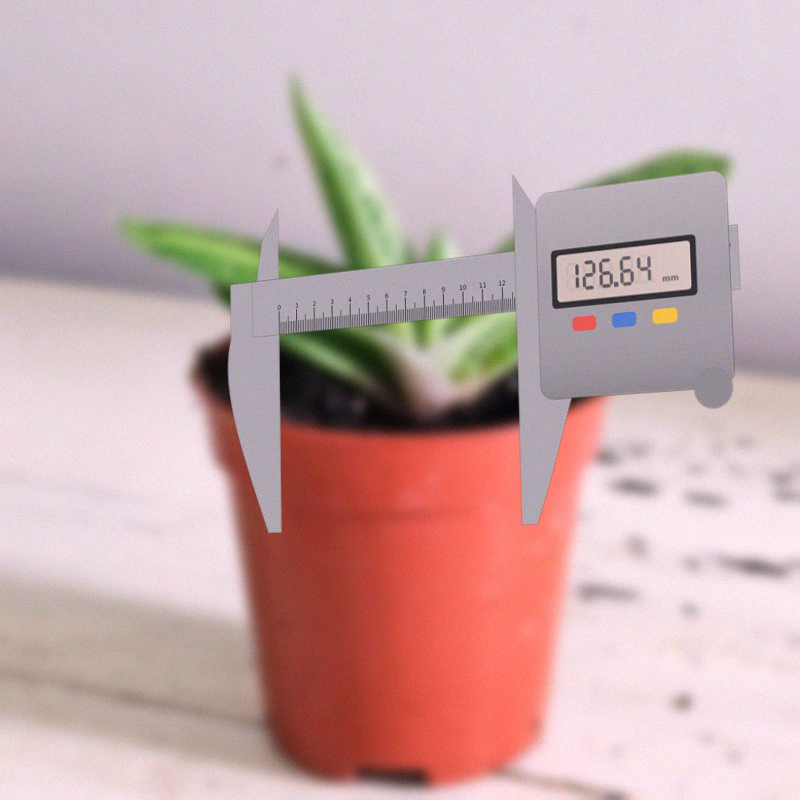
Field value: 126.64 mm
